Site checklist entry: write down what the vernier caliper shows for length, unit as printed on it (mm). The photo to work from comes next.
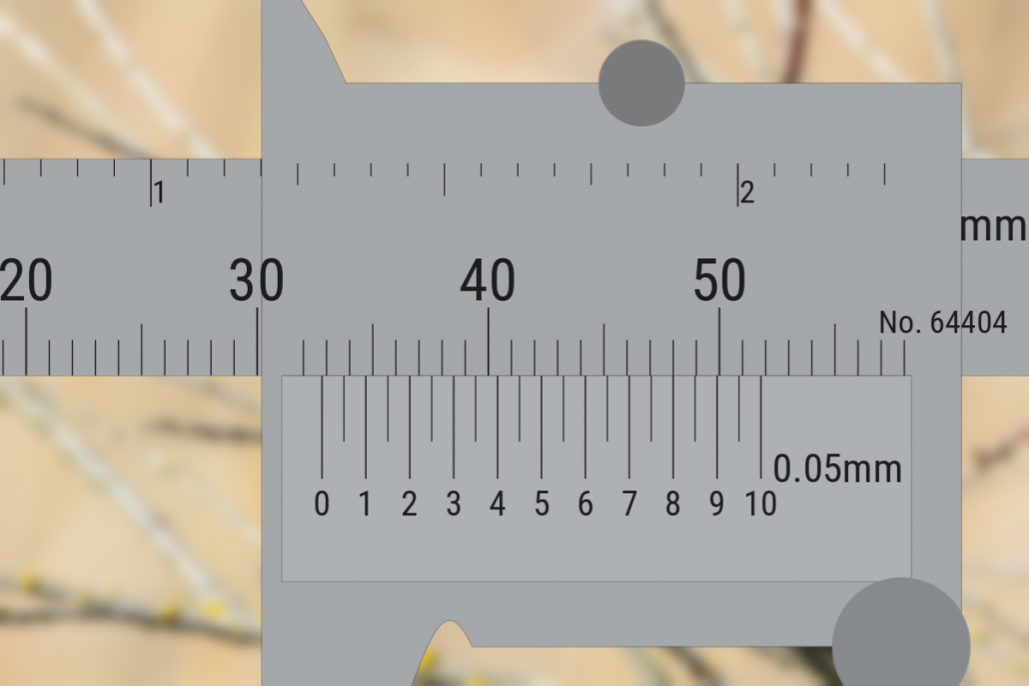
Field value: 32.80 mm
